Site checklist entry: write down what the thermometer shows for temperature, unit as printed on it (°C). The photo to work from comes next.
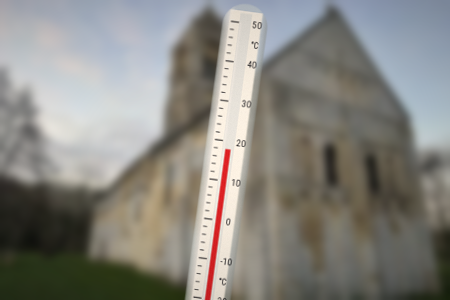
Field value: 18 °C
